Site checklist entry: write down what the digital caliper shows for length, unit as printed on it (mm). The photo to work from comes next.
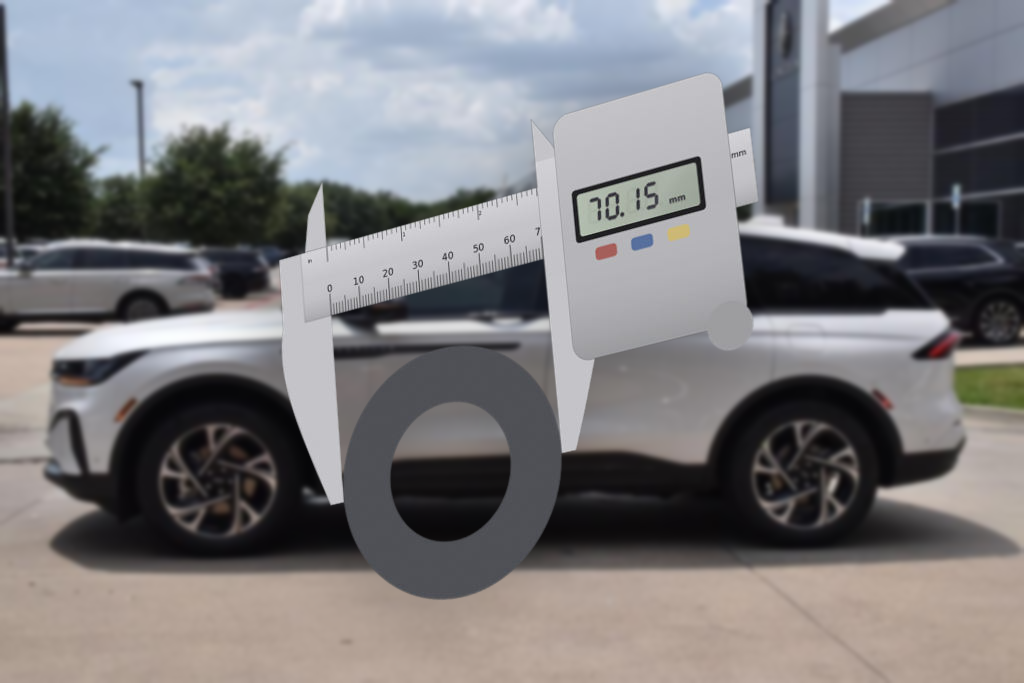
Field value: 70.15 mm
